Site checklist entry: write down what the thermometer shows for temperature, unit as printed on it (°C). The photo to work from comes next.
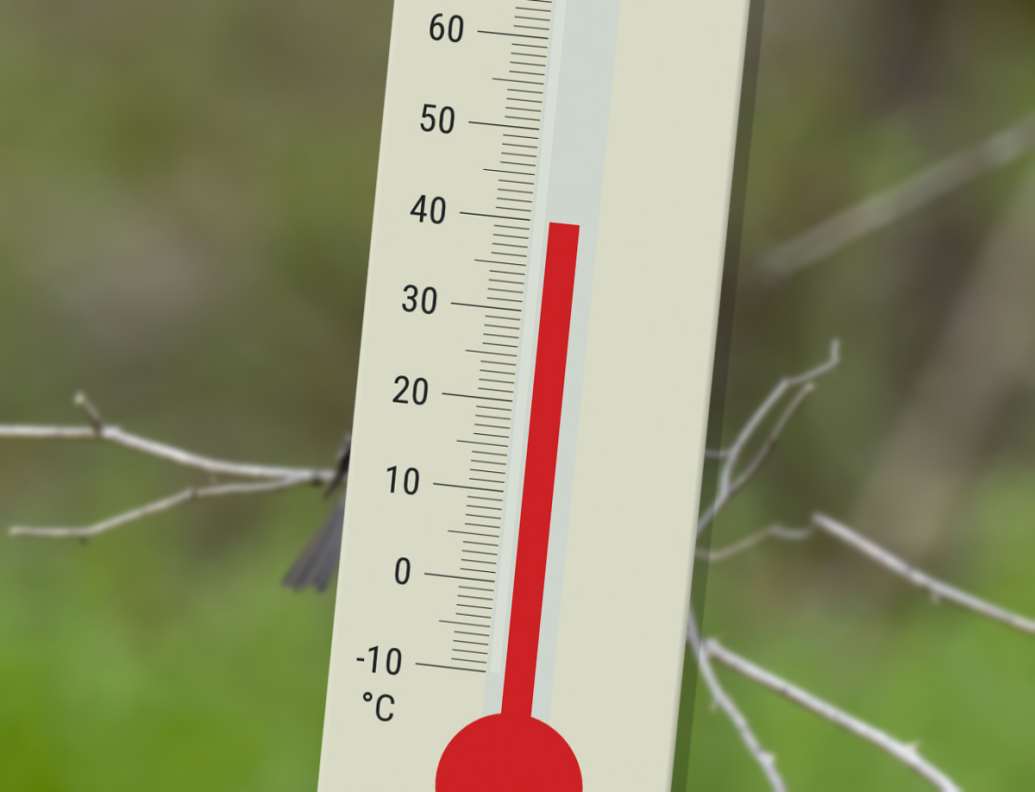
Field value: 40 °C
